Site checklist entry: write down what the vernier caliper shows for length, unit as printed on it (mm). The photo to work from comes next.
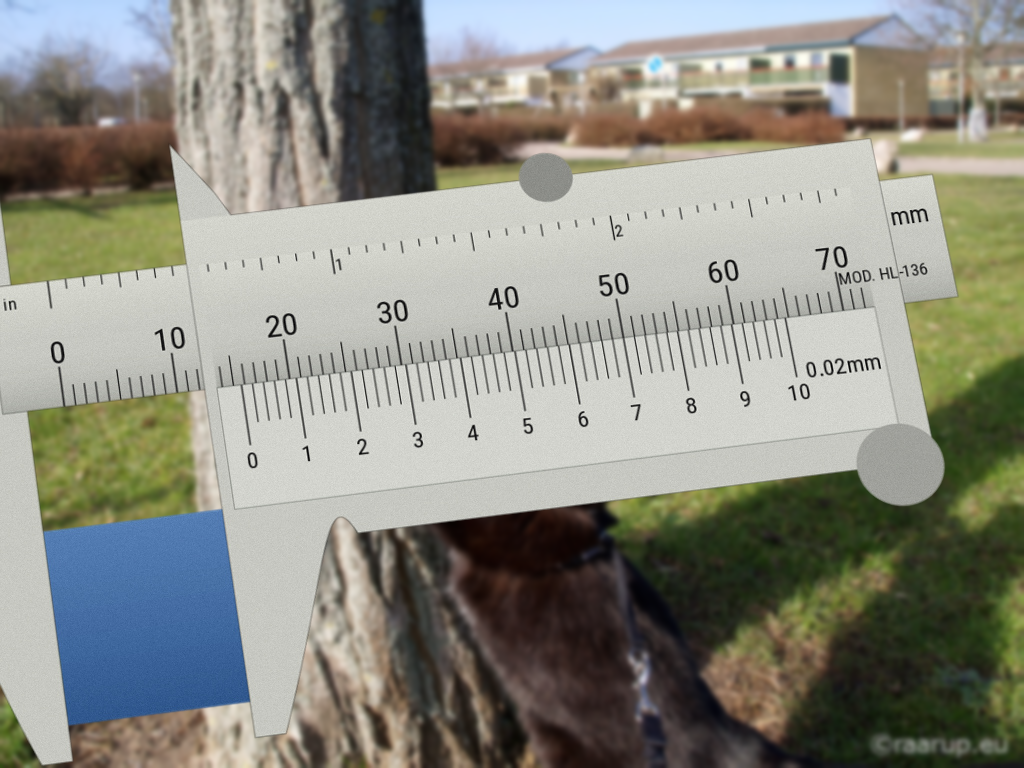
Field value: 15.7 mm
